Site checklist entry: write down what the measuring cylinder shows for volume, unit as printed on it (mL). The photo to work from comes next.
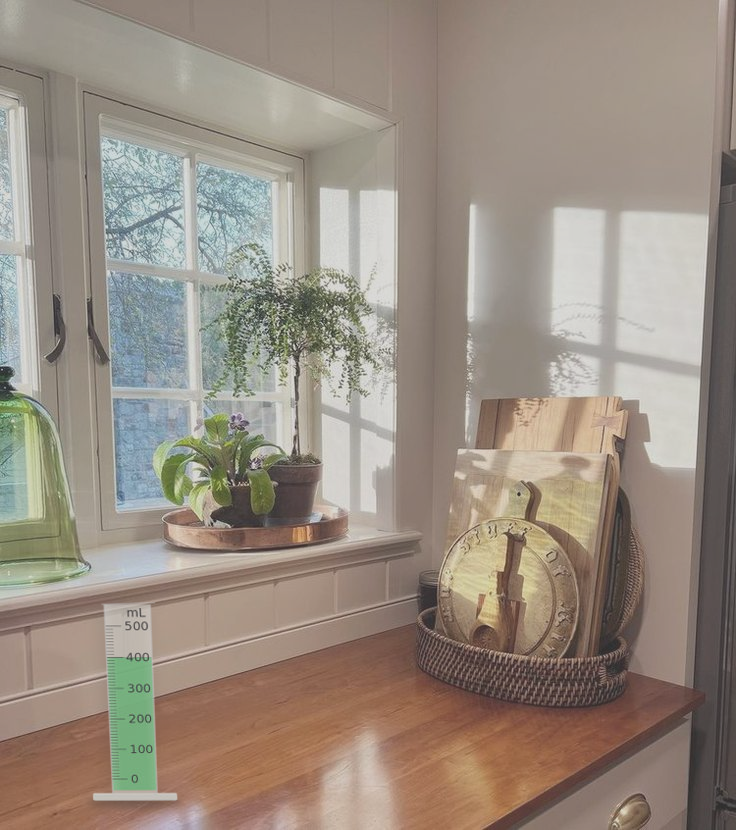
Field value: 400 mL
